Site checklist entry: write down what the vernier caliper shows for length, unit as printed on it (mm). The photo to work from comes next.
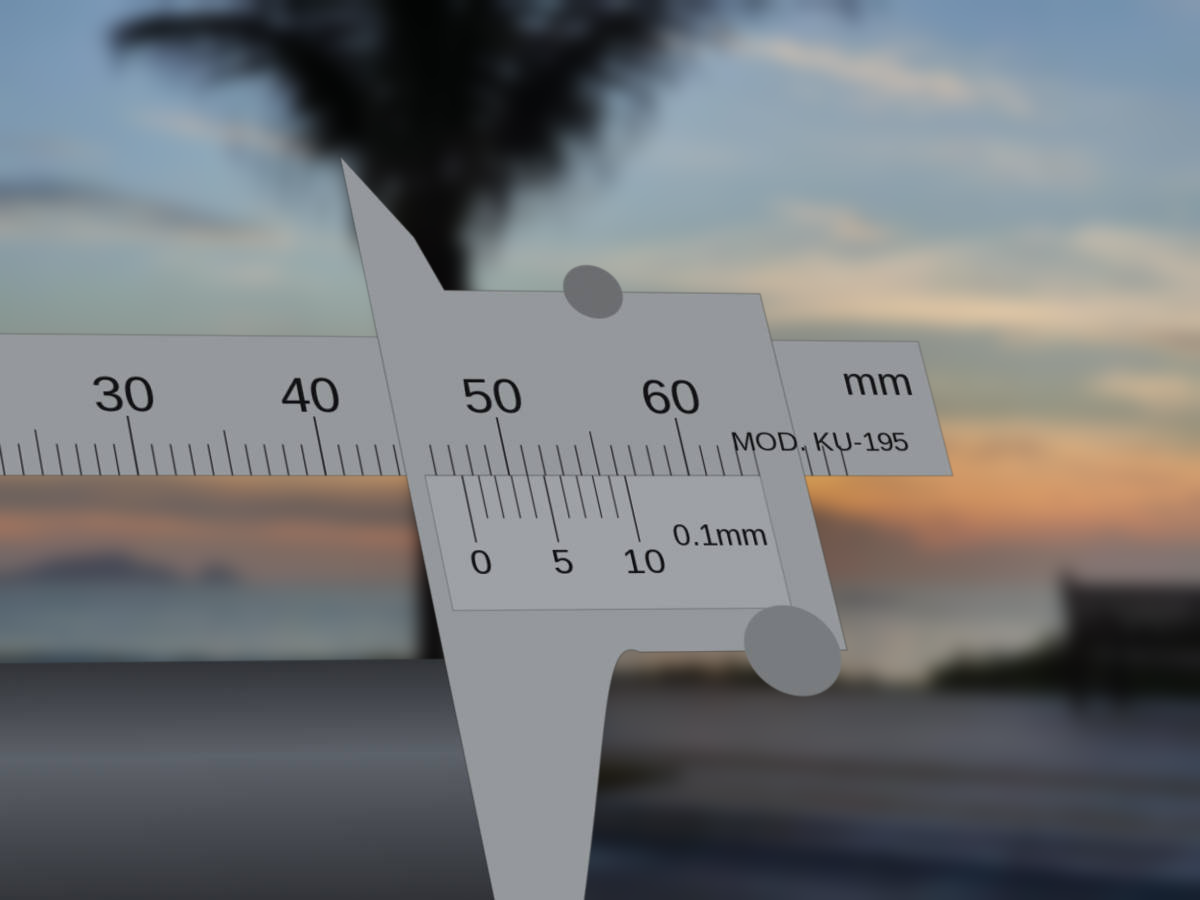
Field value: 47.4 mm
